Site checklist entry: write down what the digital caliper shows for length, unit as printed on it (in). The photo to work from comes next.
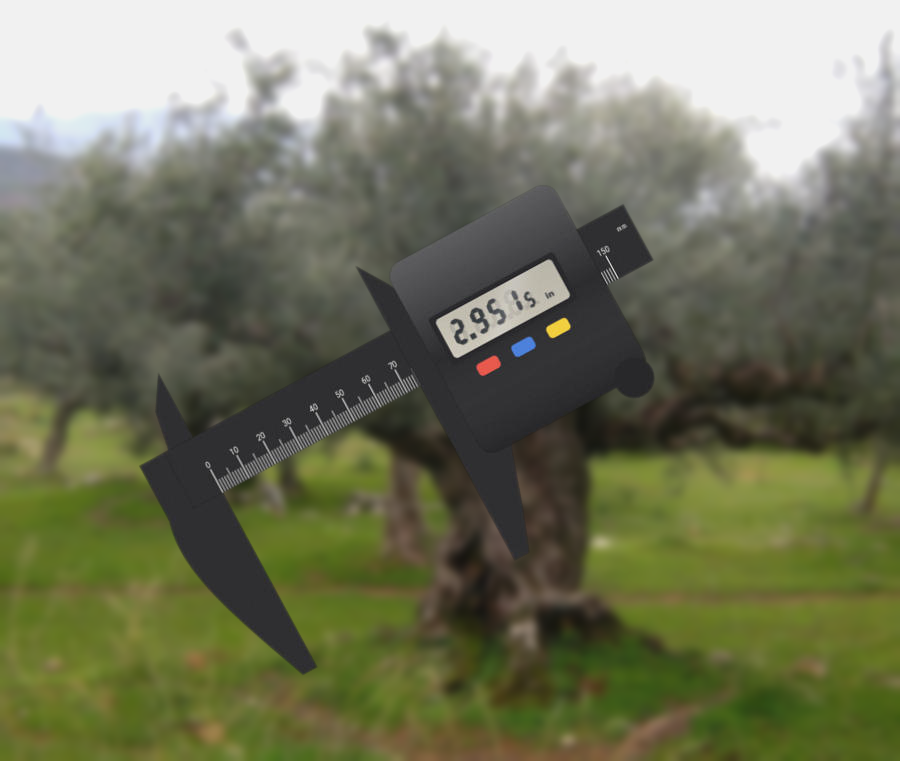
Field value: 2.9515 in
